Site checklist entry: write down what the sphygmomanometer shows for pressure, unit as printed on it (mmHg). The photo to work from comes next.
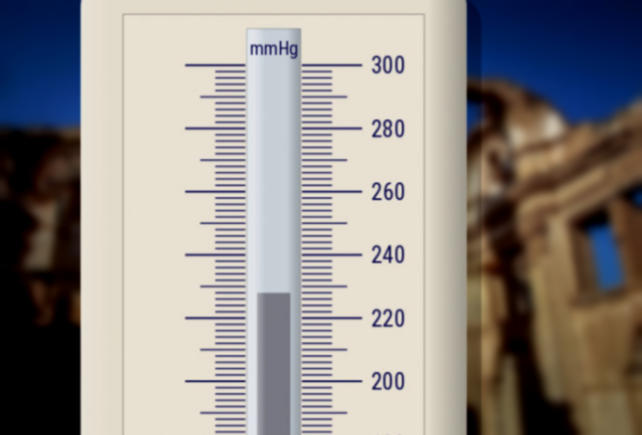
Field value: 228 mmHg
